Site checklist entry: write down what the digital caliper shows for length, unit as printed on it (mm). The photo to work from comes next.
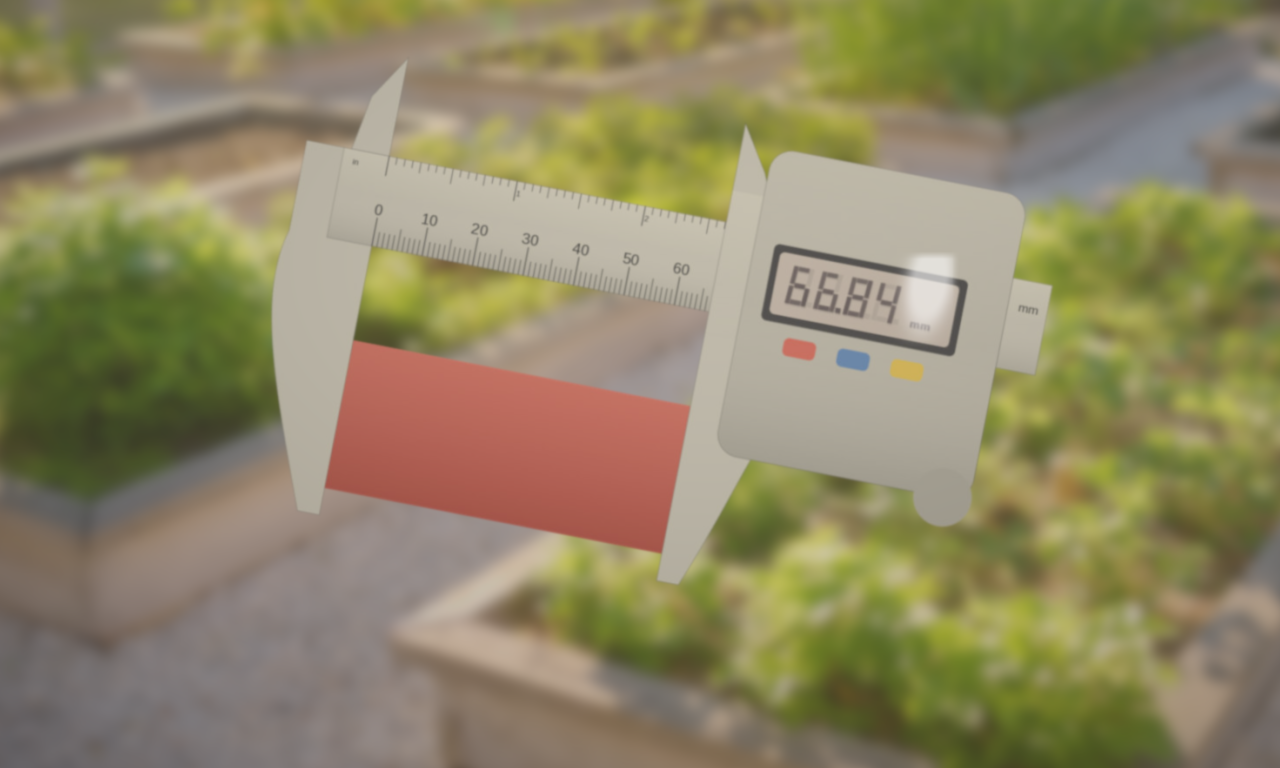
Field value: 66.84 mm
